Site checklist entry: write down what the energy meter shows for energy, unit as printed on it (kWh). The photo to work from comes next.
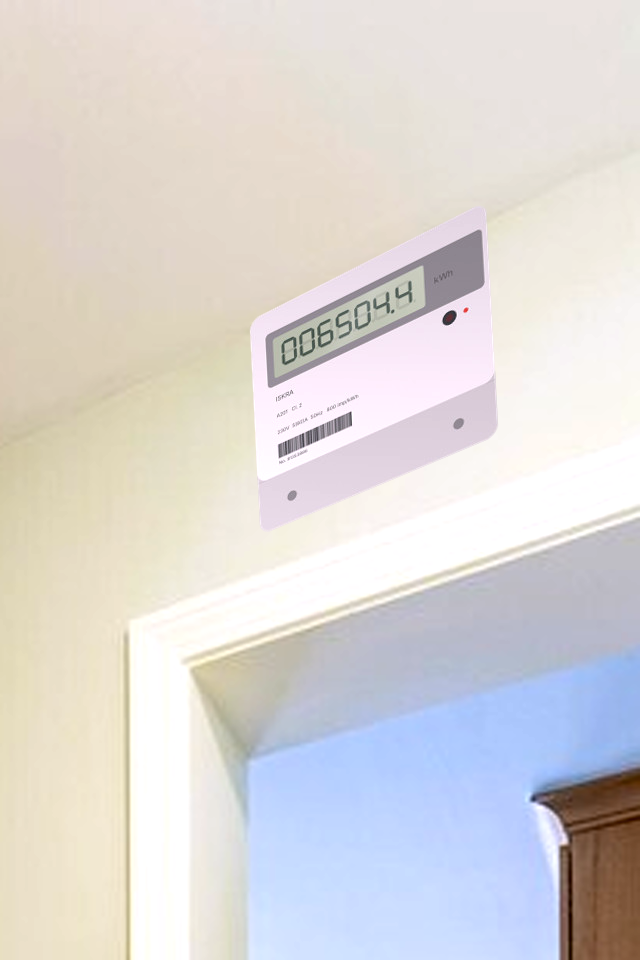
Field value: 6504.4 kWh
